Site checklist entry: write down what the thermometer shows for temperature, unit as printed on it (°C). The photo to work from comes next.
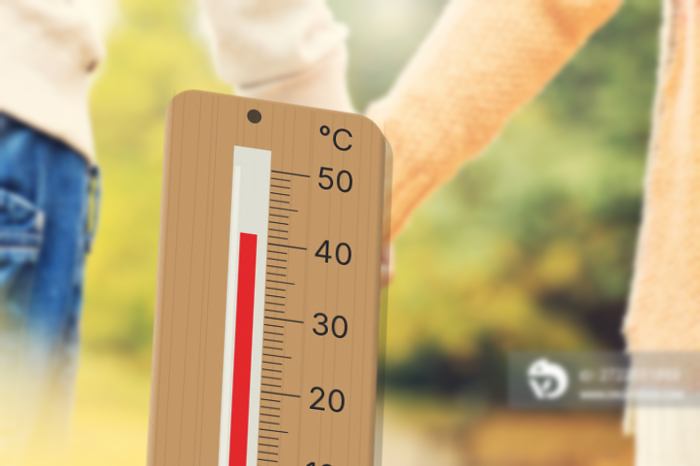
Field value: 41 °C
